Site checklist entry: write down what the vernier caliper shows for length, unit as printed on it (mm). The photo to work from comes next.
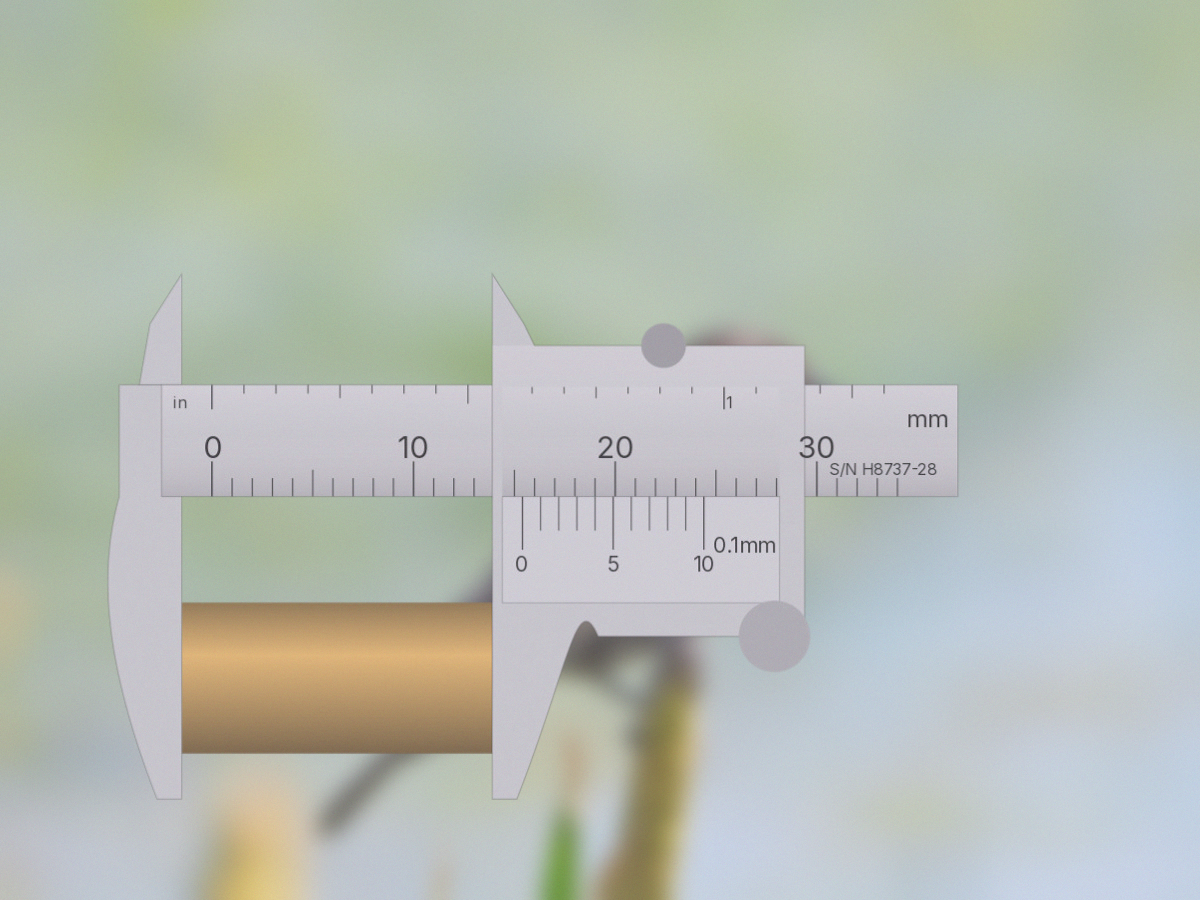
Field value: 15.4 mm
